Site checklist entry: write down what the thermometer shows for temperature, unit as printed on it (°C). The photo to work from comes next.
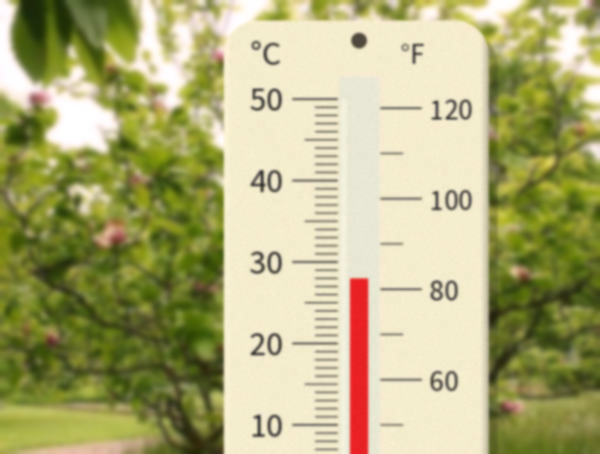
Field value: 28 °C
